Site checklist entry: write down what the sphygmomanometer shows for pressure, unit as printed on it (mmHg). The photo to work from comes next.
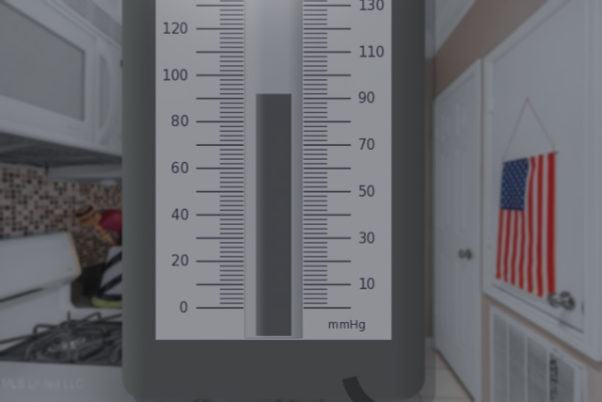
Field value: 92 mmHg
